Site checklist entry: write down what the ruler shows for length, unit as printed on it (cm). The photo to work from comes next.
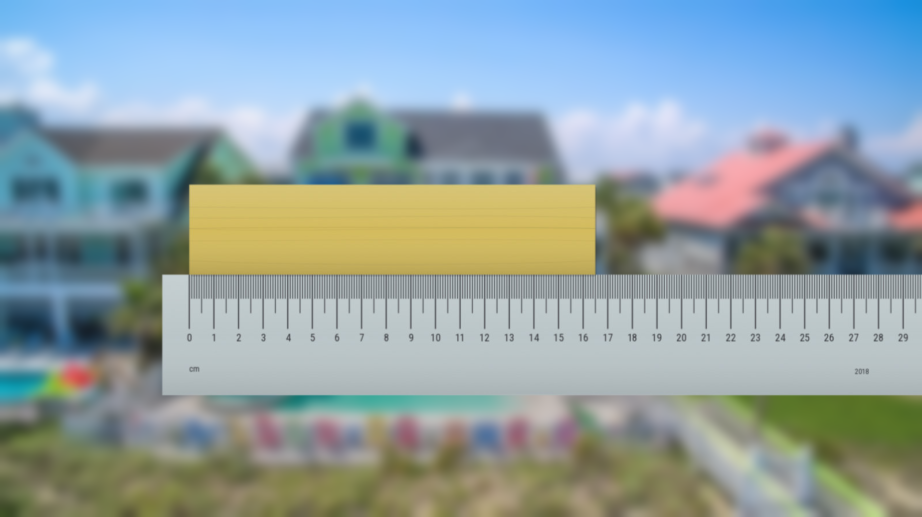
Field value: 16.5 cm
